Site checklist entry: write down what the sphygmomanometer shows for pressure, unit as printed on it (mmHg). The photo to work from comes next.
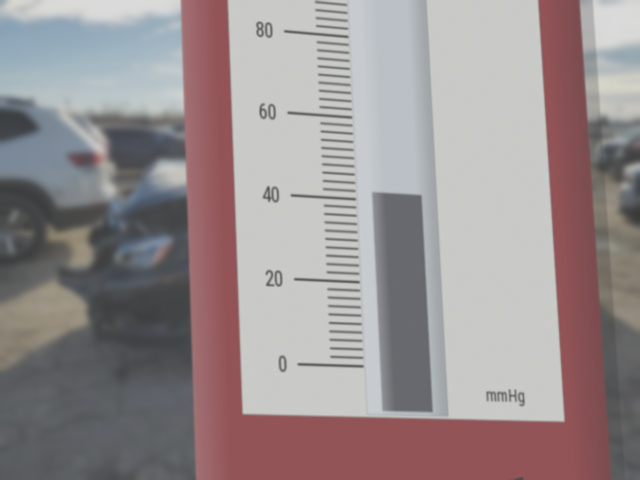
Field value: 42 mmHg
